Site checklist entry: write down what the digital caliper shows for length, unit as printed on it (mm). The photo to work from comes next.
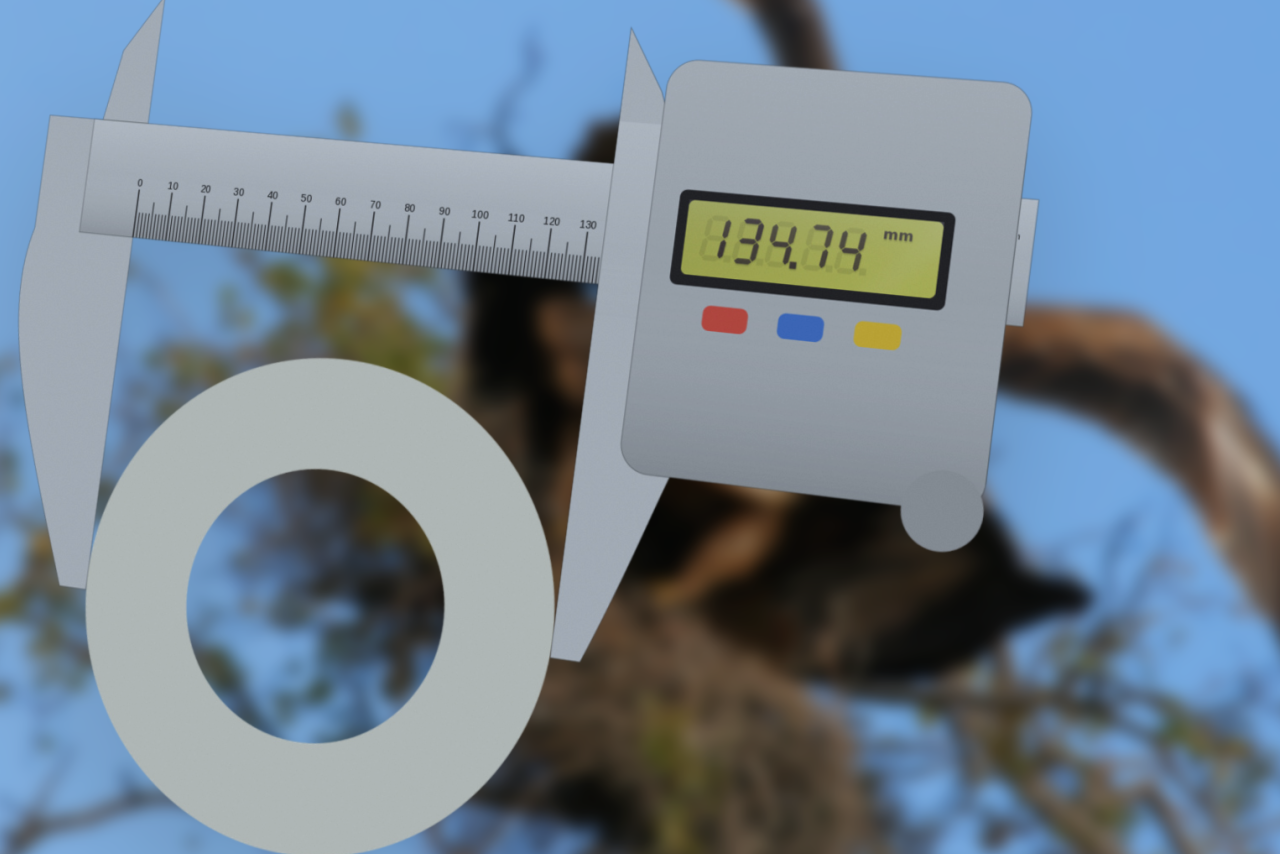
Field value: 134.74 mm
